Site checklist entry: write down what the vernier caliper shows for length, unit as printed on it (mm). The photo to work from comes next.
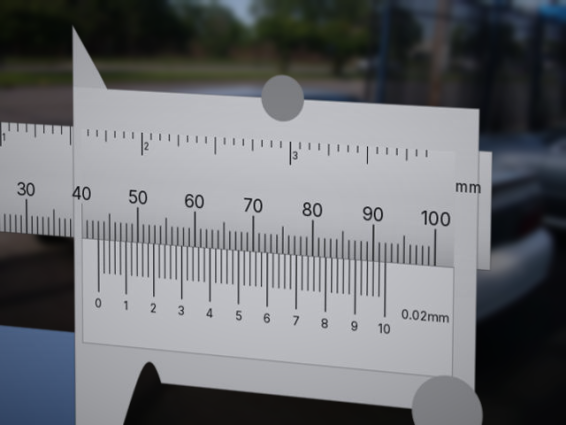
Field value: 43.0 mm
